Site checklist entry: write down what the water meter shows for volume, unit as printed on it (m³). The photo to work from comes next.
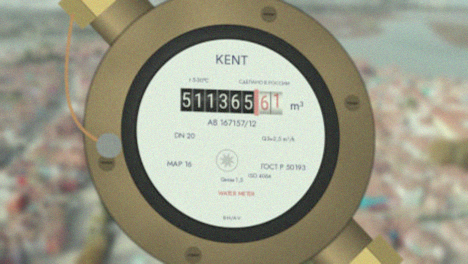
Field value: 511365.61 m³
